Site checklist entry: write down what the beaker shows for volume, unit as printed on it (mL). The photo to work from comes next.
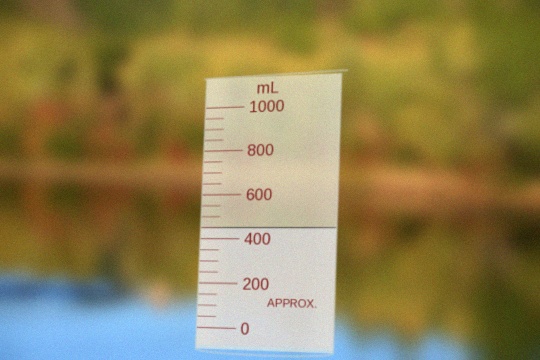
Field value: 450 mL
